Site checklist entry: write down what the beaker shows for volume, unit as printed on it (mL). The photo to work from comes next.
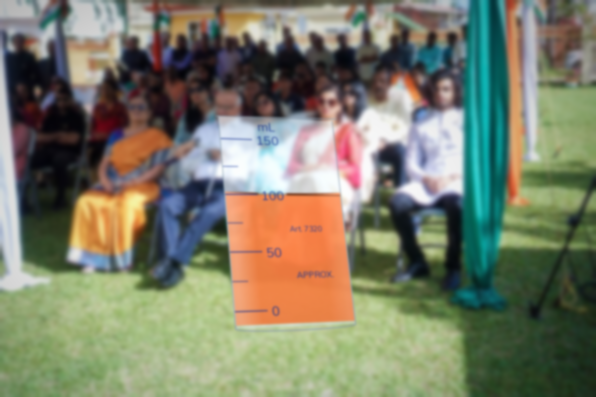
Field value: 100 mL
